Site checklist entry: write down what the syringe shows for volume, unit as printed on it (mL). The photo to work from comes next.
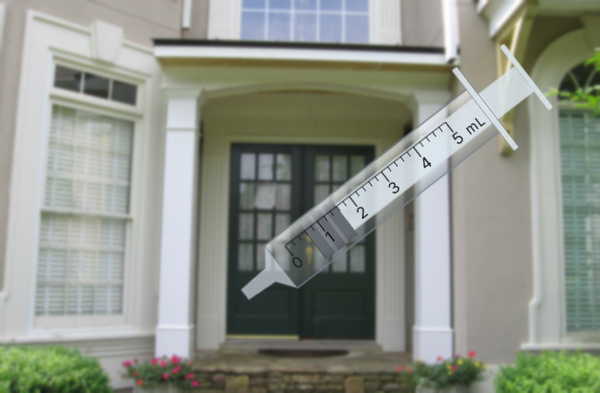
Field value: 0.6 mL
